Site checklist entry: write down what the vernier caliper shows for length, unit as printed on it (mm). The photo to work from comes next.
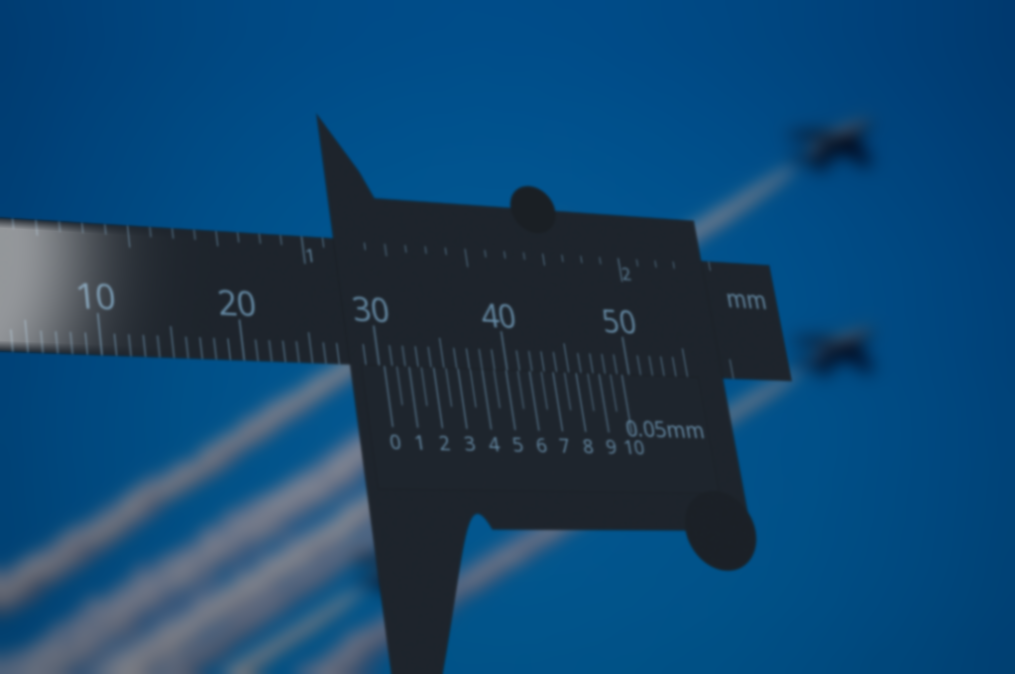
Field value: 30.4 mm
